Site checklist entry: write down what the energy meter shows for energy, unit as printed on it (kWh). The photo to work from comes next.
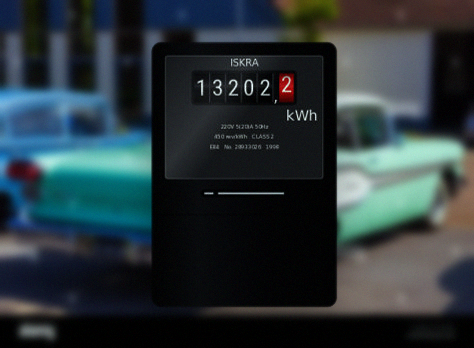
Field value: 13202.2 kWh
